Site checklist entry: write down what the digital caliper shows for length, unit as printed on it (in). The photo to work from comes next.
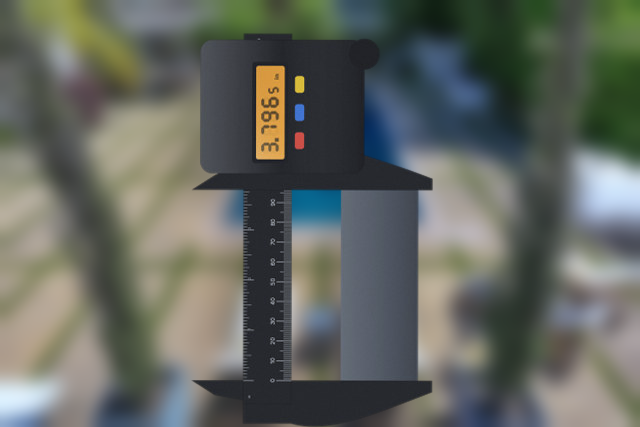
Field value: 3.7965 in
